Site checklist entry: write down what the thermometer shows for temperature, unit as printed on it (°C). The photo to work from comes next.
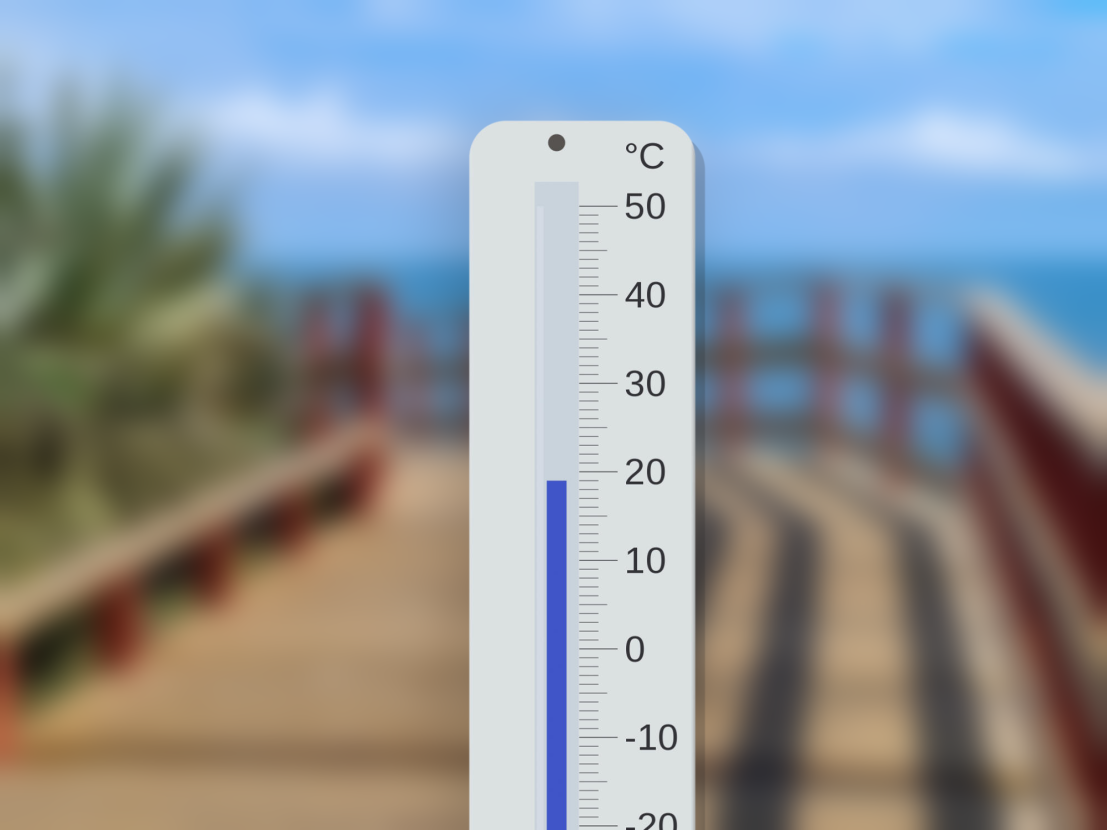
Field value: 19 °C
